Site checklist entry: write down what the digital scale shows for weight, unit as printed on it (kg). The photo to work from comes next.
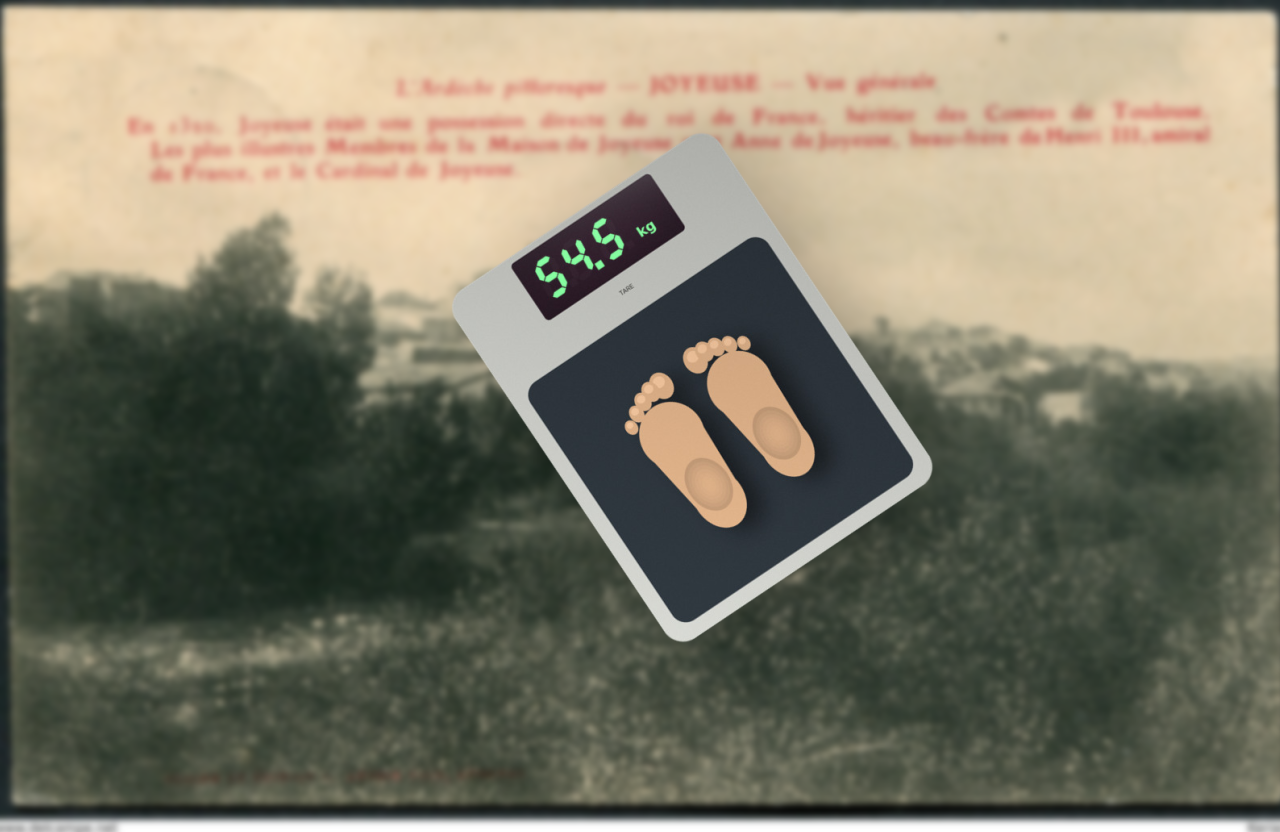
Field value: 54.5 kg
